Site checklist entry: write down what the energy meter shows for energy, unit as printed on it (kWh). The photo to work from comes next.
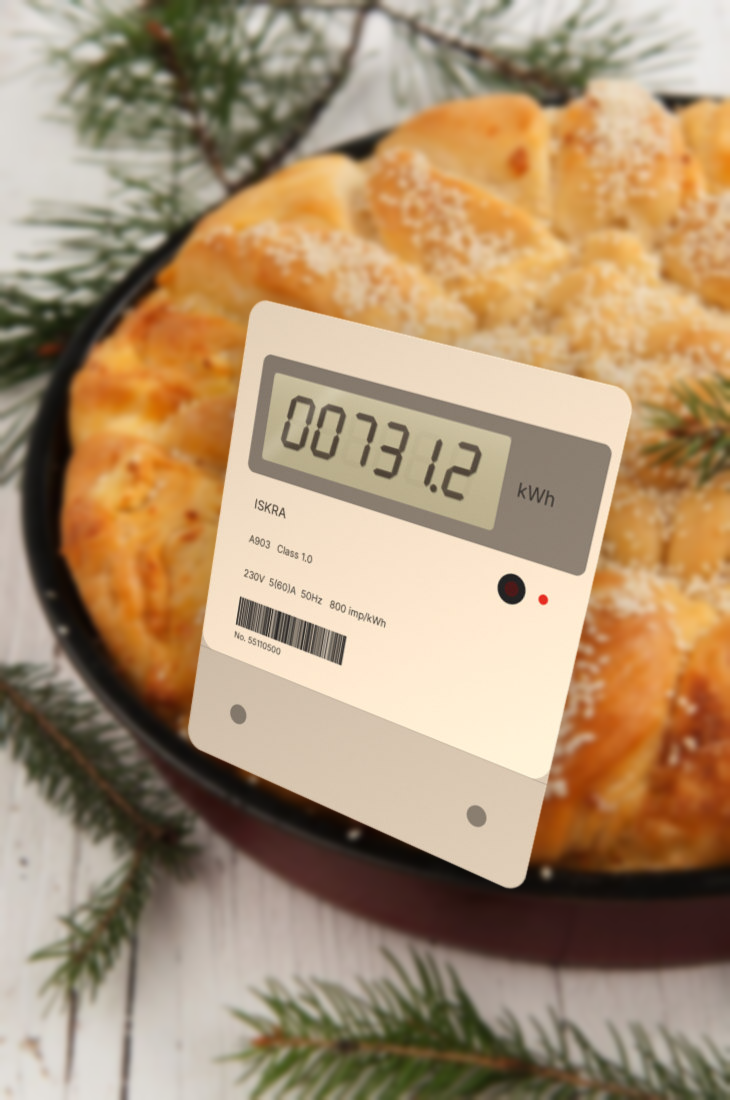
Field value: 731.2 kWh
